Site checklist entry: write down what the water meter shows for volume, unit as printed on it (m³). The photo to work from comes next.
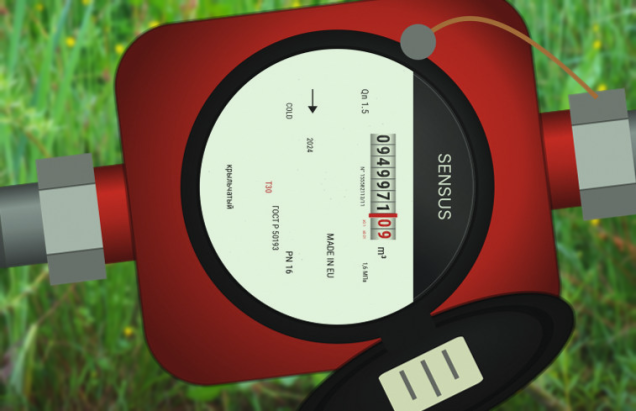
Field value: 949971.09 m³
